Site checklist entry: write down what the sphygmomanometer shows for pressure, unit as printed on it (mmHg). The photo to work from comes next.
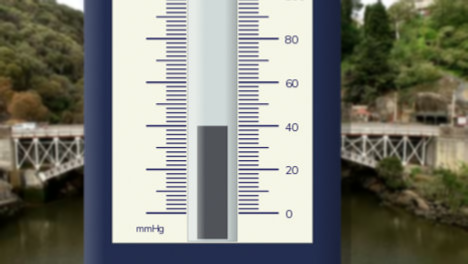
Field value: 40 mmHg
